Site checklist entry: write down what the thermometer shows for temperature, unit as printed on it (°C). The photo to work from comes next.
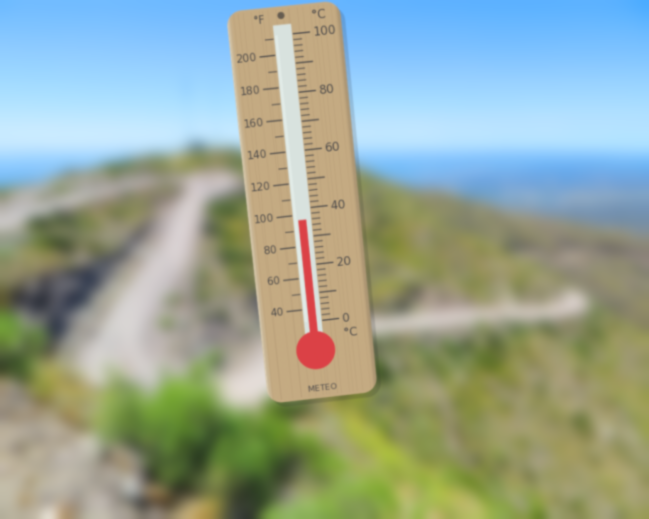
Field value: 36 °C
